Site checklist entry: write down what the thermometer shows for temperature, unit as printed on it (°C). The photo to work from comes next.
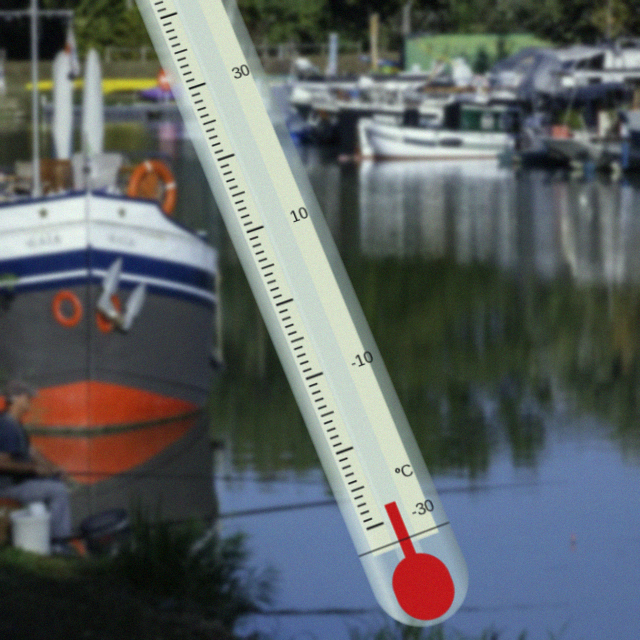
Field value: -28 °C
